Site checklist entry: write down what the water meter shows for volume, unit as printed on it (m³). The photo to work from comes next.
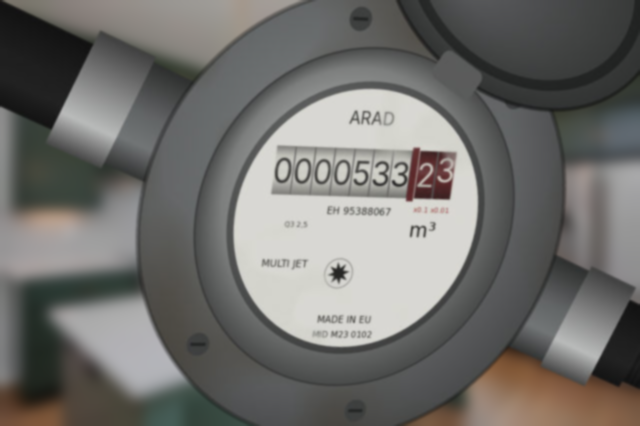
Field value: 533.23 m³
